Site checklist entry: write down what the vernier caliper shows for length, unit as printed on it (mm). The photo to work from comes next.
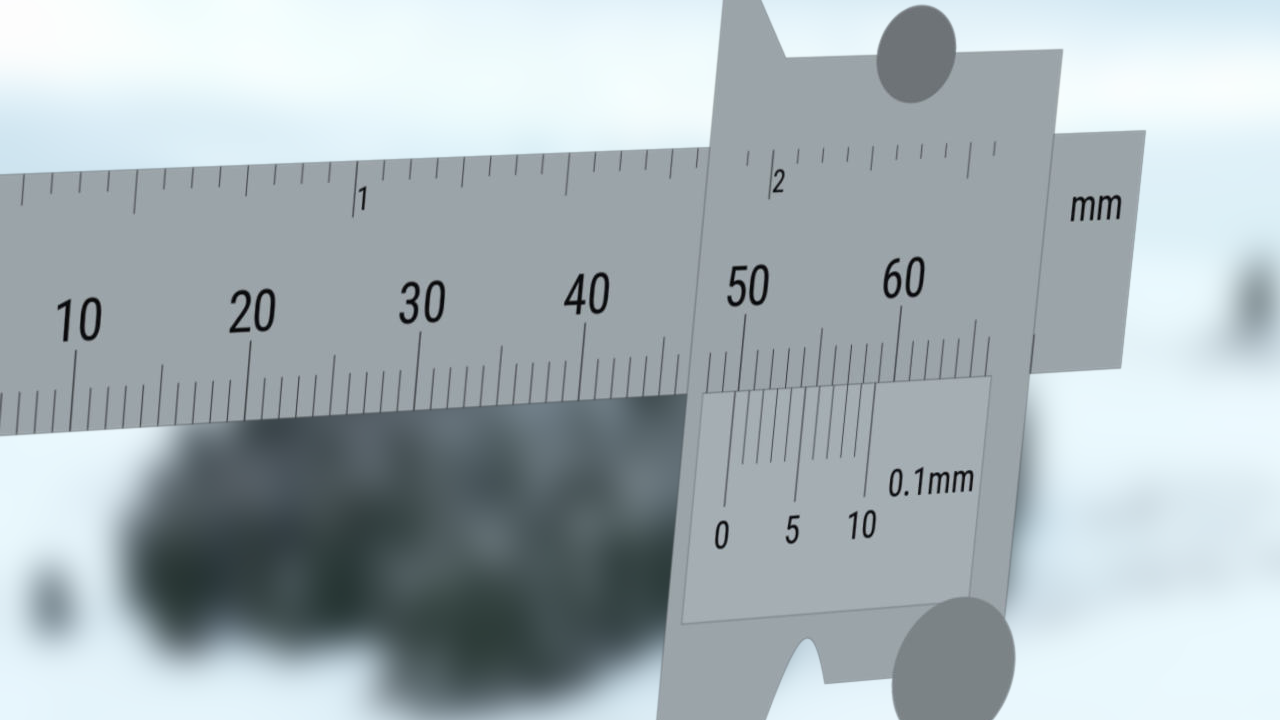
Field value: 49.8 mm
